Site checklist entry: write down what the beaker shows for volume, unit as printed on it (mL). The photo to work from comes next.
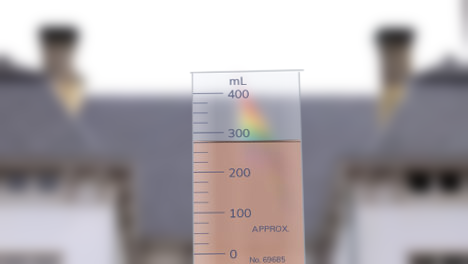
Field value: 275 mL
